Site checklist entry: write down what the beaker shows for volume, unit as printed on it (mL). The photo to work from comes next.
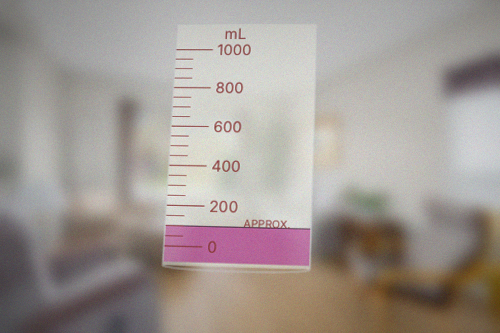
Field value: 100 mL
